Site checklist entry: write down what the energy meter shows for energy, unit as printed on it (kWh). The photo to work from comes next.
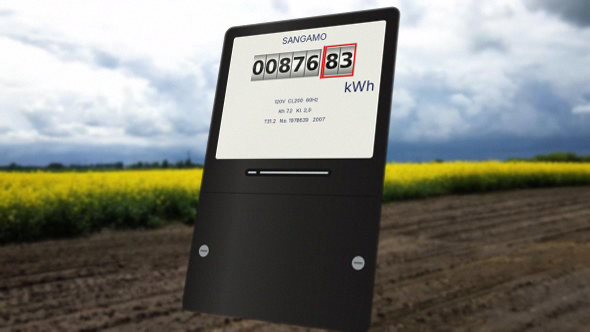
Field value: 876.83 kWh
